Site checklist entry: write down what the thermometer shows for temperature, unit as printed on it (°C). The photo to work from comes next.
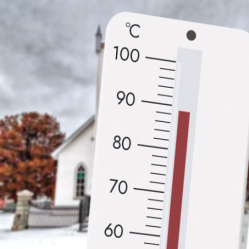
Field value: 89 °C
